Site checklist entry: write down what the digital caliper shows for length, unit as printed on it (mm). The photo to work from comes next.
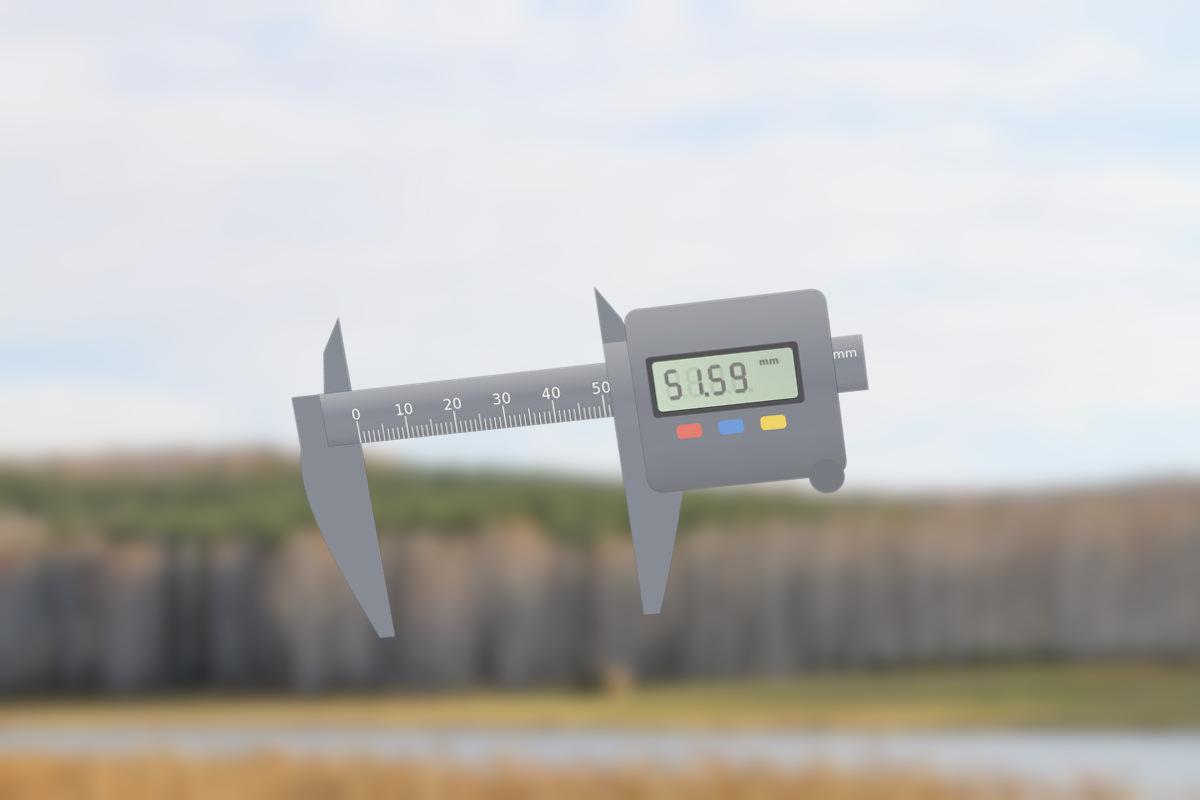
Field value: 51.59 mm
